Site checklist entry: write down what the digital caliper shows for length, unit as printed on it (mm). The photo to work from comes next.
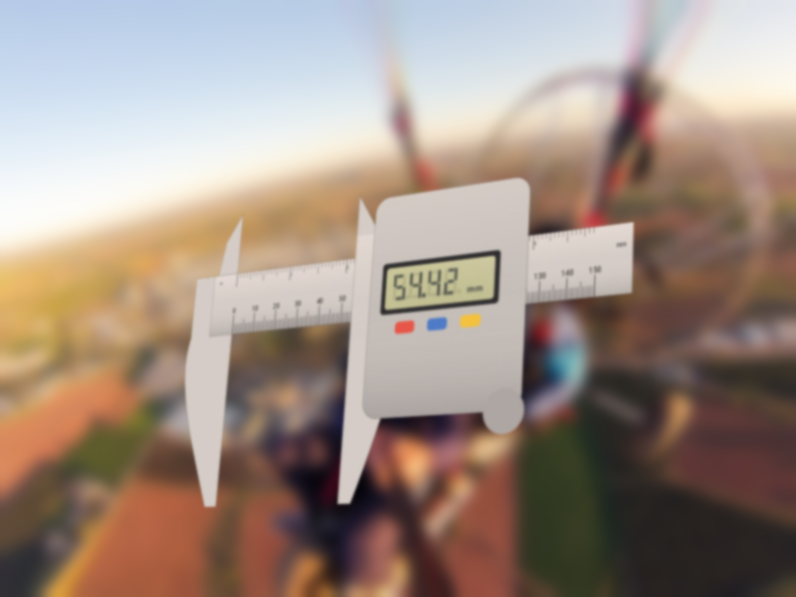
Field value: 54.42 mm
